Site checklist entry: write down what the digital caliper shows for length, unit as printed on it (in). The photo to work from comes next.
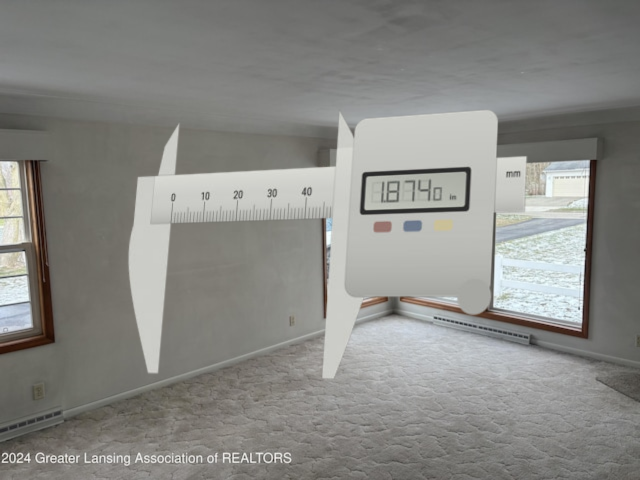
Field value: 1.8740 in
